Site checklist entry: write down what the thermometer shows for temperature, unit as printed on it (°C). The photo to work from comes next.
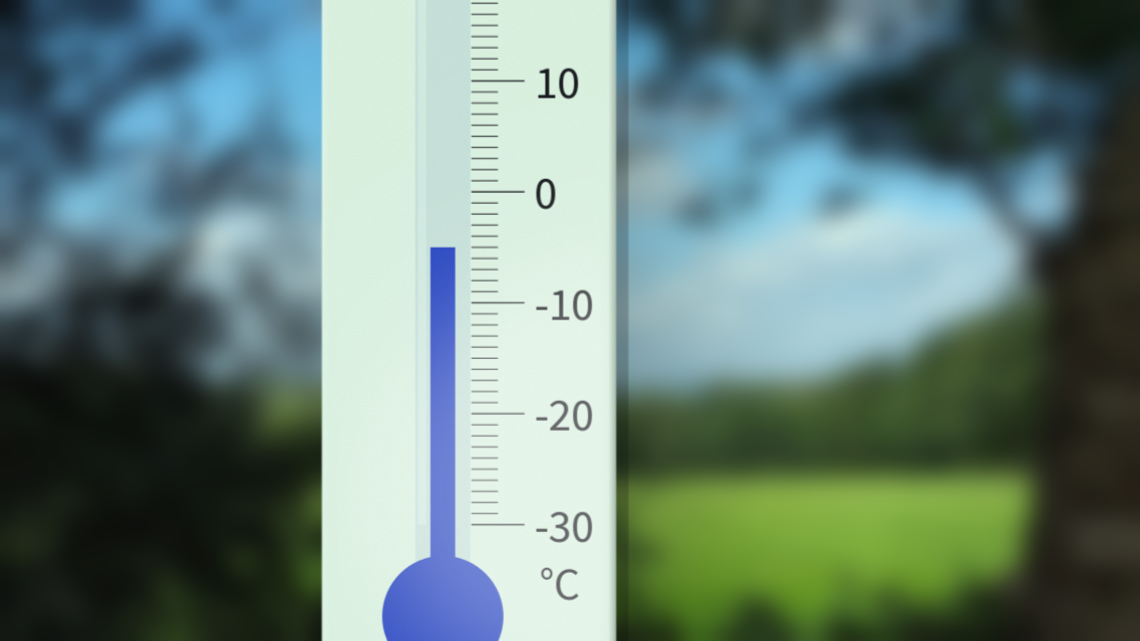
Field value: -5 °C
